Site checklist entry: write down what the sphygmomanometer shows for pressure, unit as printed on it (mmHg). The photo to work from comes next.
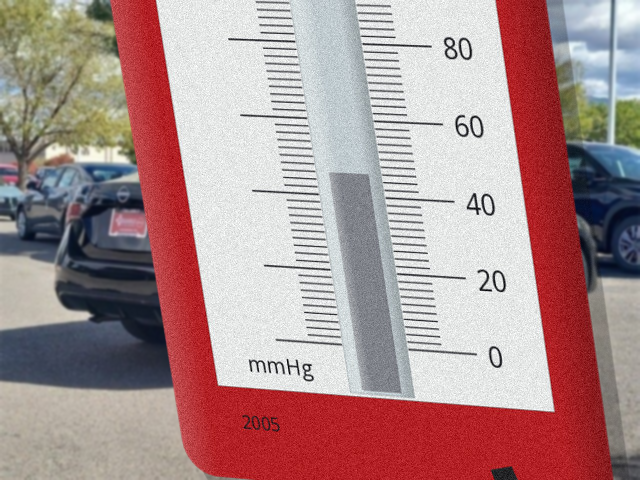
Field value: 46 mmHg
